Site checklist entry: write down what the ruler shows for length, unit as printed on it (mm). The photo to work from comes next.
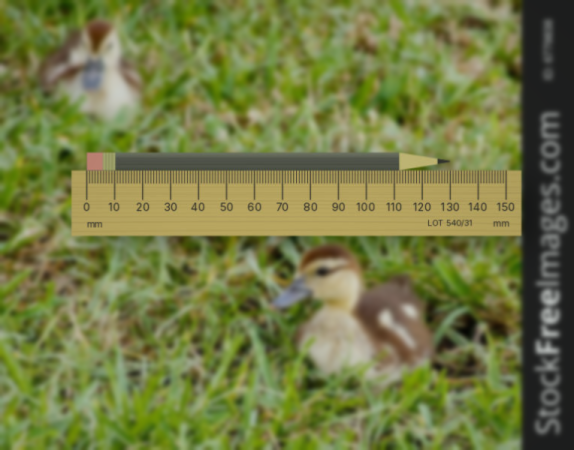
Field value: 130 mm
